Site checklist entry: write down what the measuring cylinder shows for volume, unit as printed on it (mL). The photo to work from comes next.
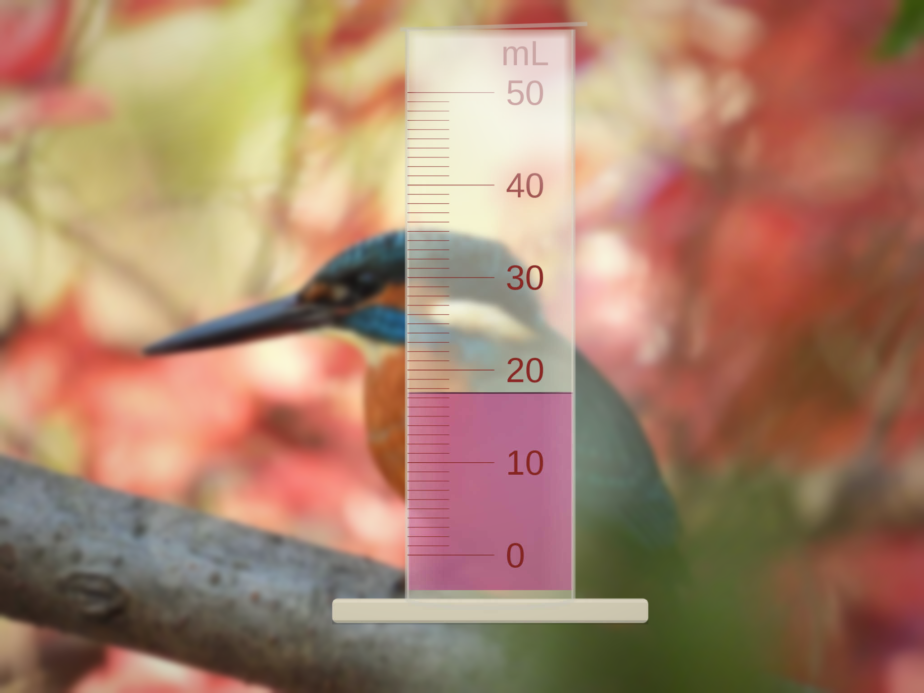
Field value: 17.5 mL
